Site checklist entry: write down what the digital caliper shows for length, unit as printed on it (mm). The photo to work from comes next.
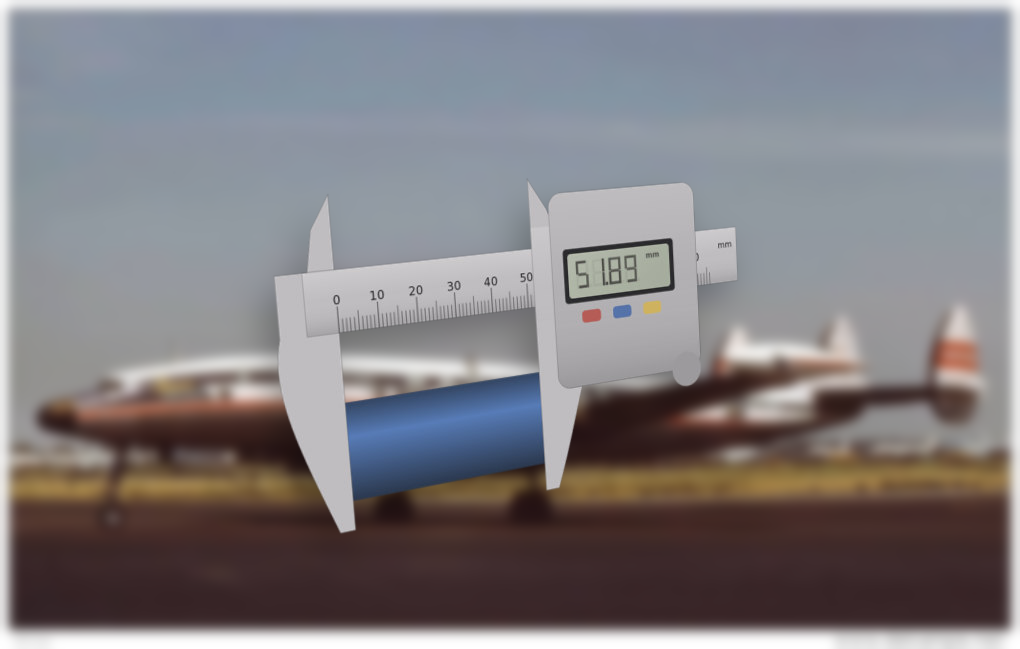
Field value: 51.89 mm
